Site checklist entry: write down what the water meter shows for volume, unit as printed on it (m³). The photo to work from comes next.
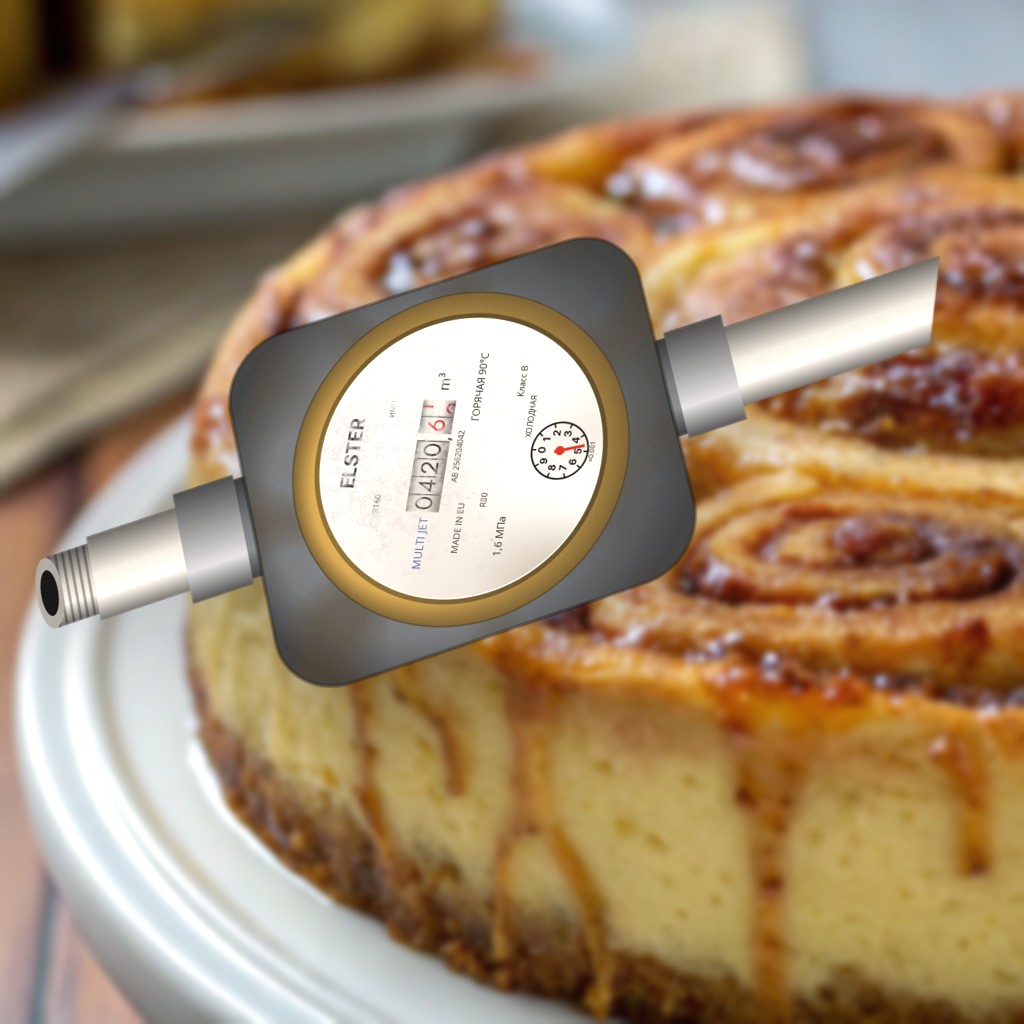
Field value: 420.614 m³
